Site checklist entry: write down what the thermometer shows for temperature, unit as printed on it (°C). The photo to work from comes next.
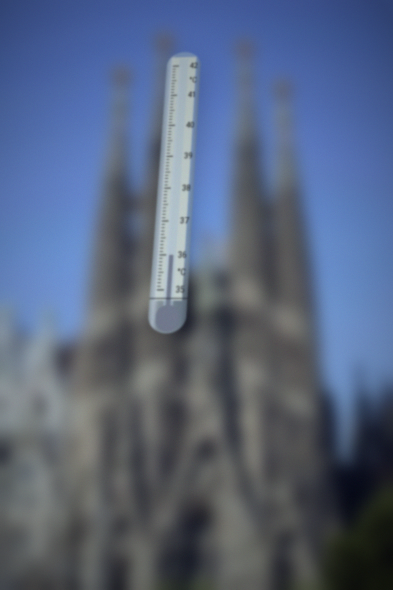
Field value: 36 °C
